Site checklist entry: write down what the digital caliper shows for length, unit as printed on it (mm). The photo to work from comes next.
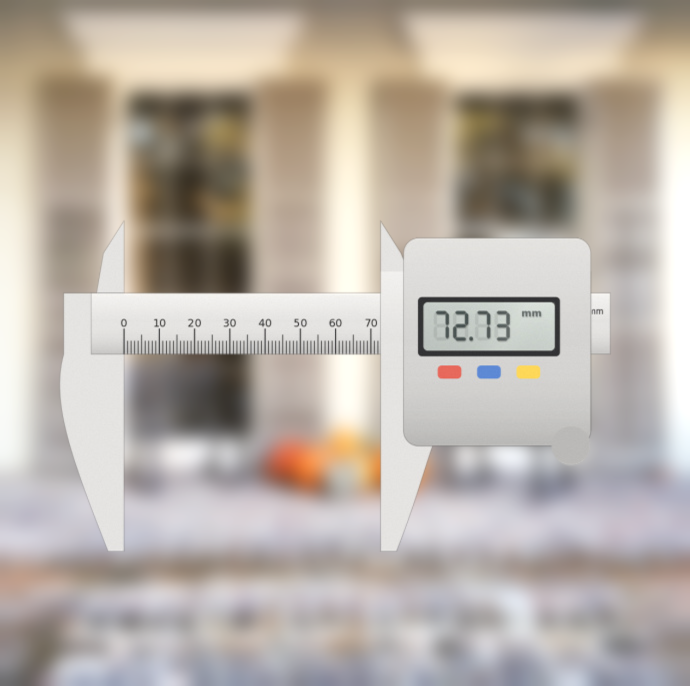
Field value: 72.73 mm
